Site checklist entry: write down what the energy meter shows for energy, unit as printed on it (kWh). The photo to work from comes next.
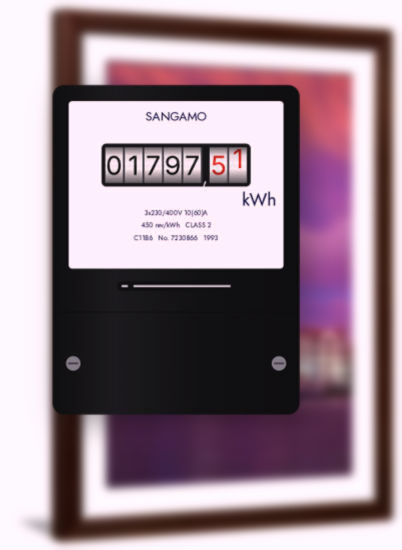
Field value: 1797.51 kWh
